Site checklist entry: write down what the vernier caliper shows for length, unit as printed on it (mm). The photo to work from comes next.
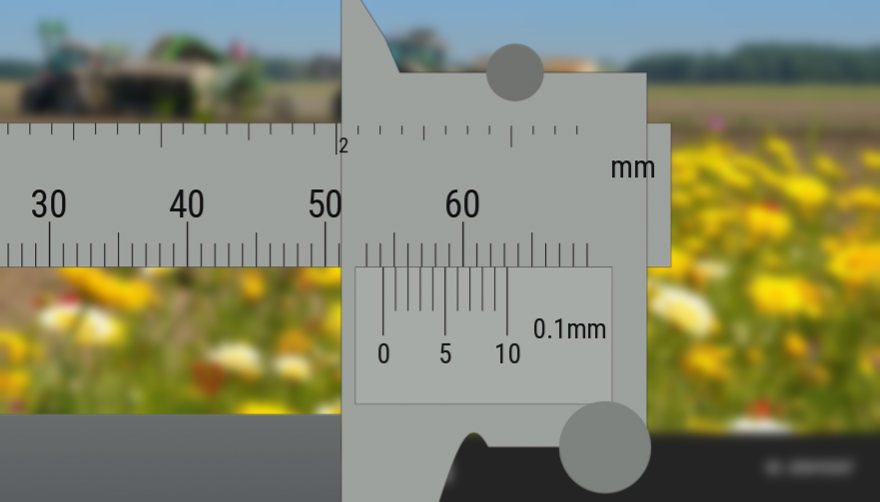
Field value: 54.2 mm
